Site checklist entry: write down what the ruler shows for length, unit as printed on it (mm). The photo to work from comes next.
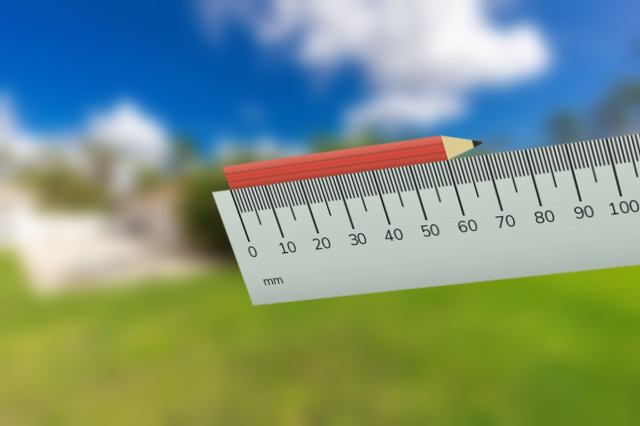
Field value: 70 mm
